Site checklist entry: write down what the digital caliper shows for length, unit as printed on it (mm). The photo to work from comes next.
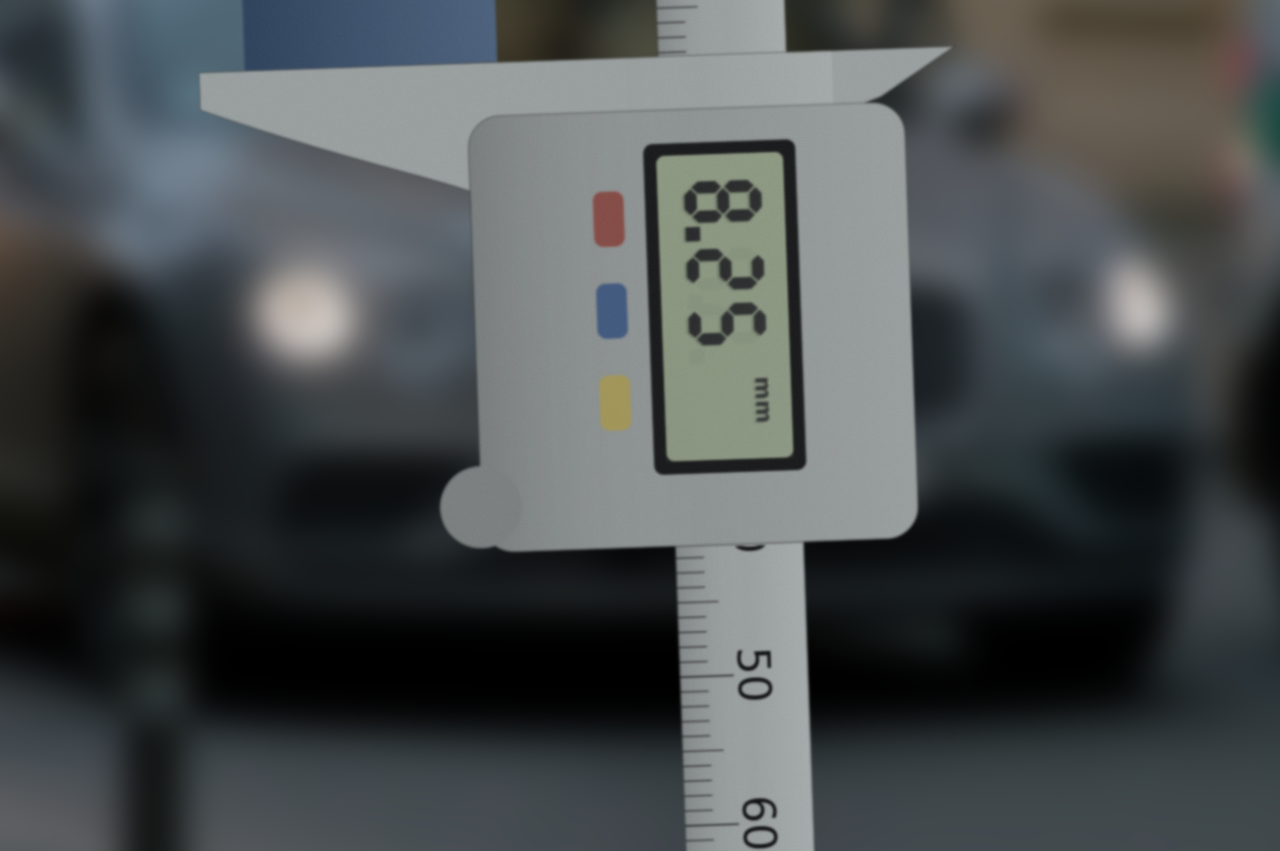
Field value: 8.25 mm
